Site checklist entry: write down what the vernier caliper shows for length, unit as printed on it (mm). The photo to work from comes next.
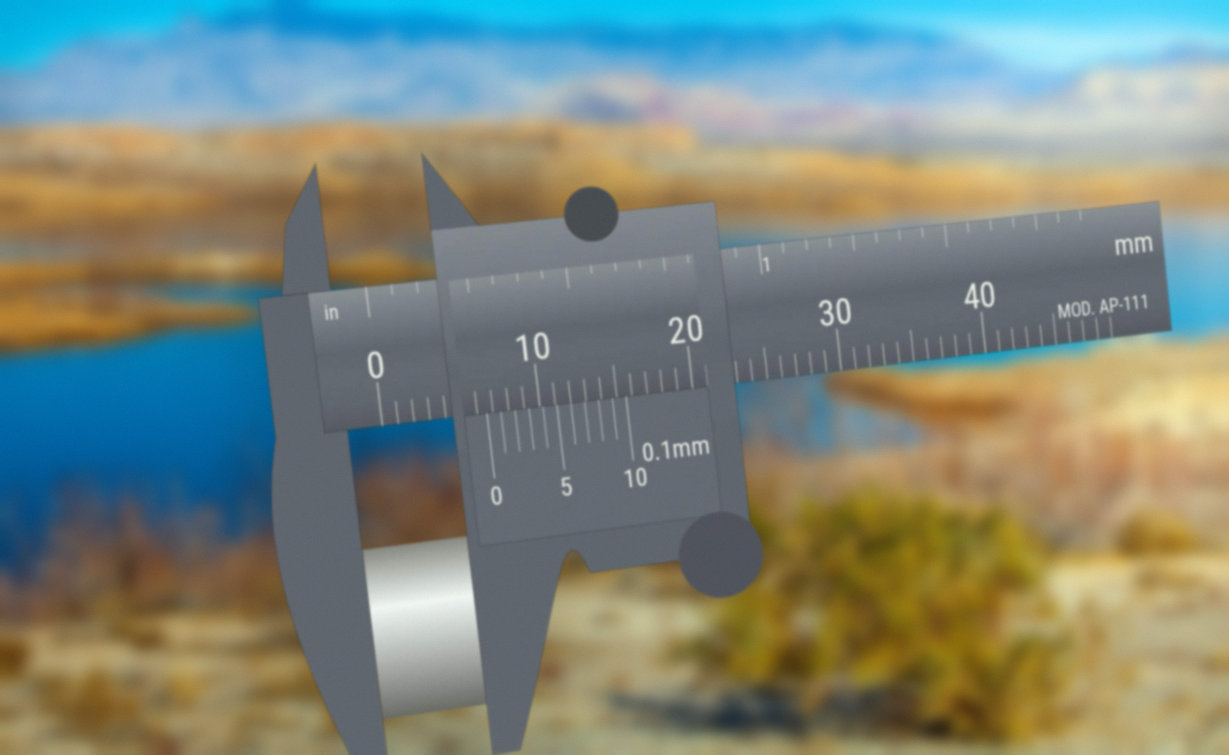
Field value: 6.6 mm
